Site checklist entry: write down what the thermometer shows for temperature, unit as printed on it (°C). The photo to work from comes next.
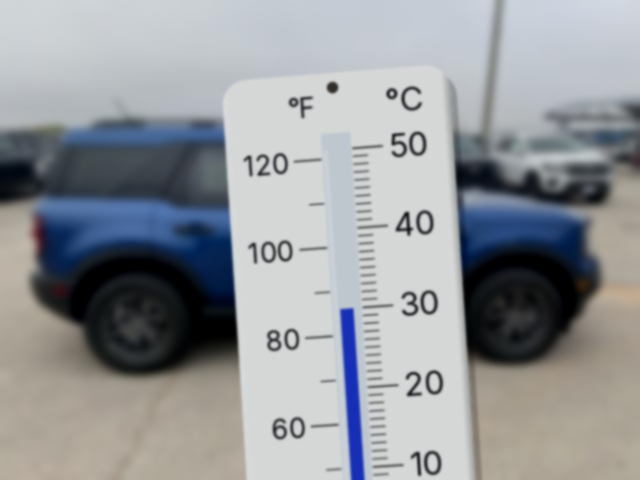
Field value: 30 °C
